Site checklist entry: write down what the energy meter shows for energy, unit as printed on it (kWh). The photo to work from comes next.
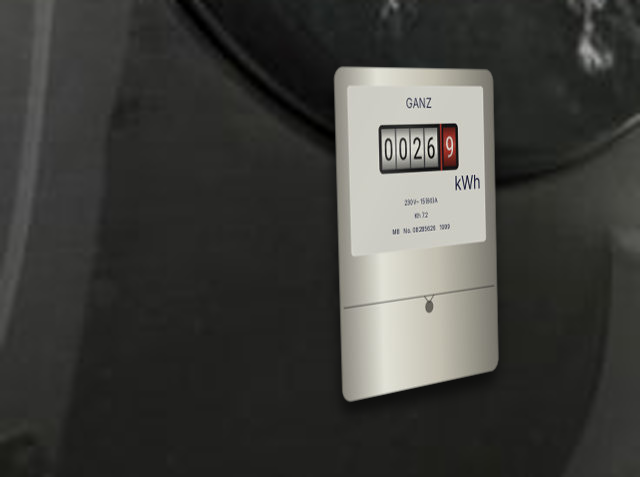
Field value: 26.9 kWh
